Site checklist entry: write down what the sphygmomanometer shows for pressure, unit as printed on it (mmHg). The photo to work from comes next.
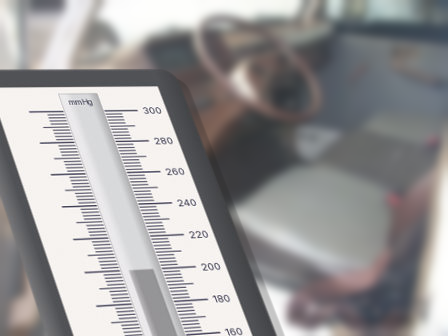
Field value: 200 mmHg
